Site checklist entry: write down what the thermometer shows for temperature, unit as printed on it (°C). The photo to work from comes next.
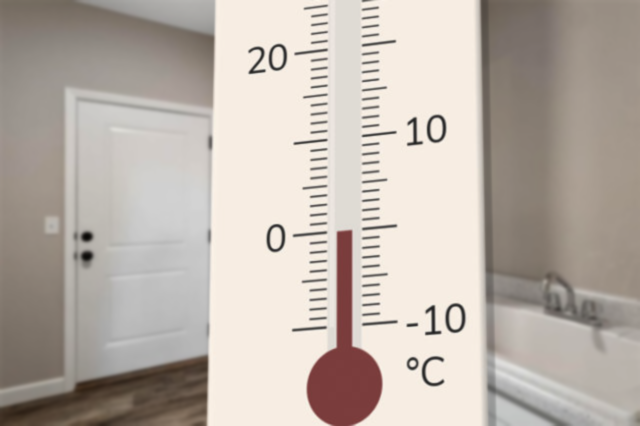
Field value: 0 °C
